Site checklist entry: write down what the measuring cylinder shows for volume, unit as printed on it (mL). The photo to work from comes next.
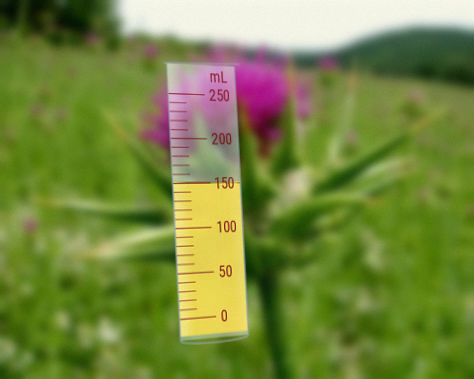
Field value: 150 mL
